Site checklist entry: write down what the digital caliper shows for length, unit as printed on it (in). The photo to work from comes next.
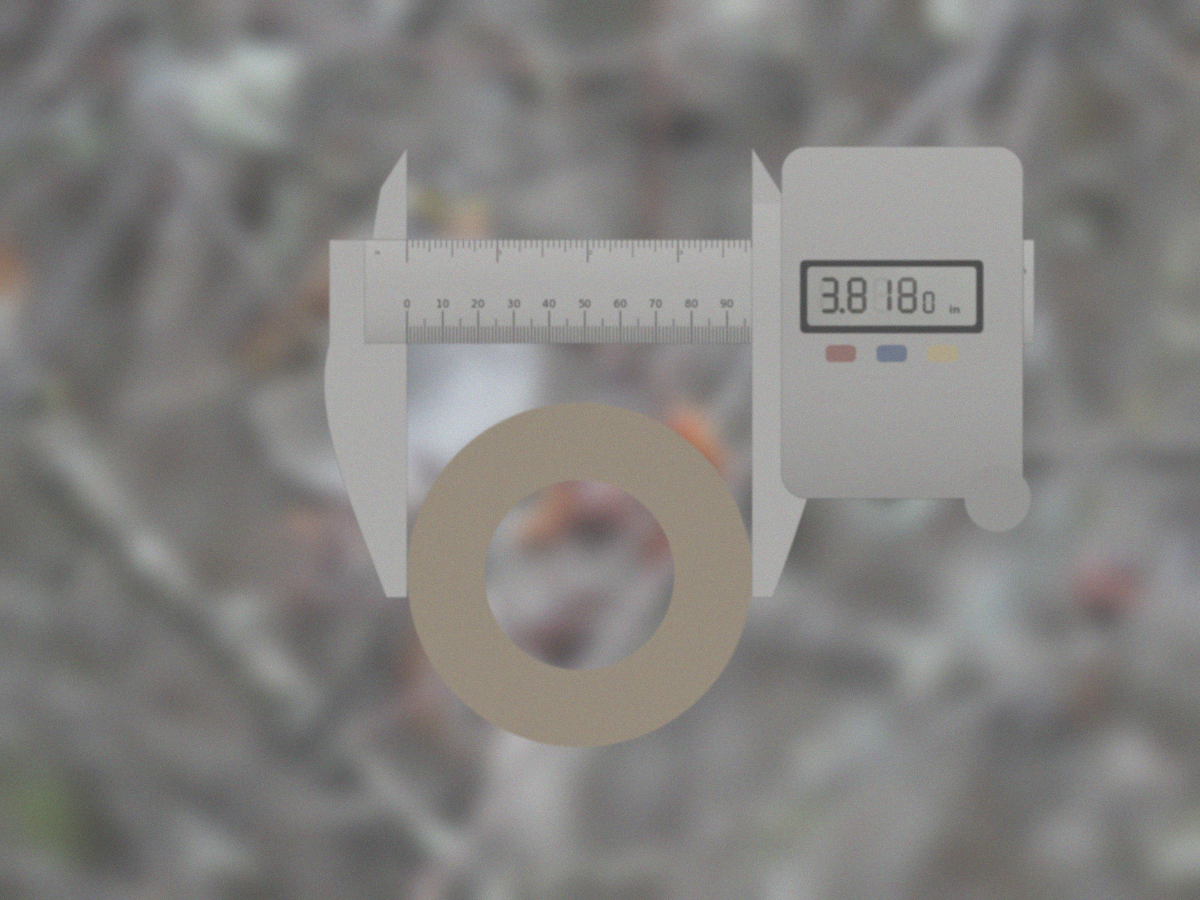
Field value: 3.8180 in
